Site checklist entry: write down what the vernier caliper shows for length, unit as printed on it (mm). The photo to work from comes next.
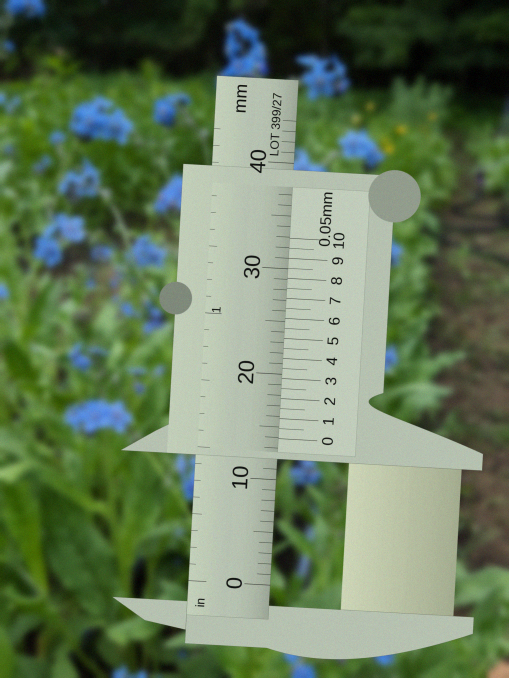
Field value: 13.9 mm
